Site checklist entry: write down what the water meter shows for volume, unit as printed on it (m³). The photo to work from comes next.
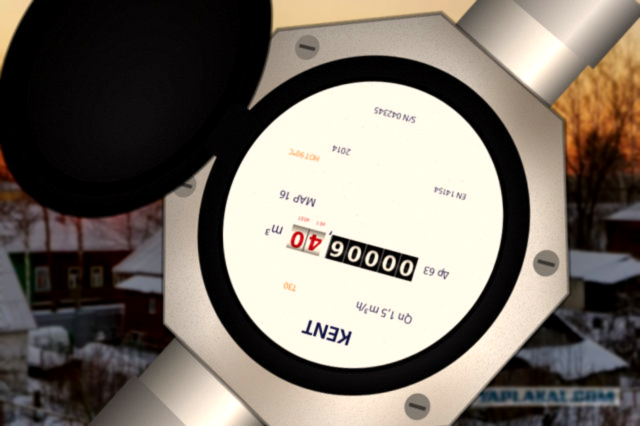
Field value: 6.40 m³
